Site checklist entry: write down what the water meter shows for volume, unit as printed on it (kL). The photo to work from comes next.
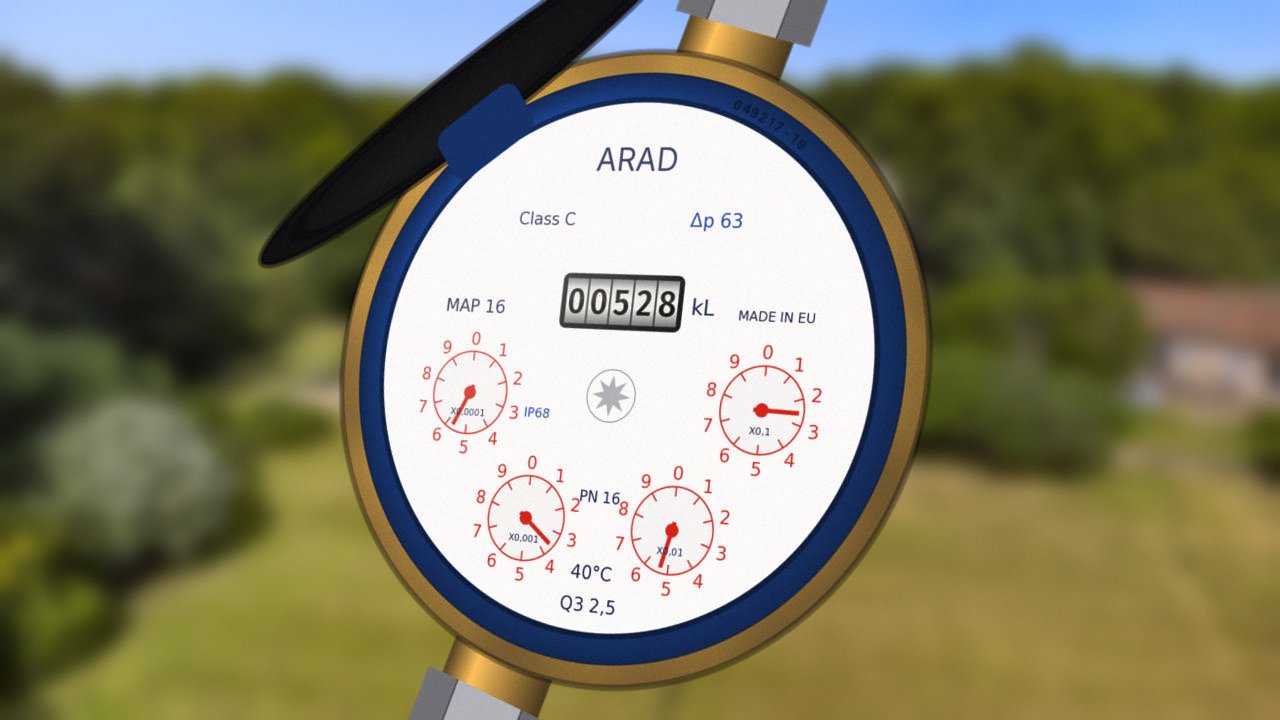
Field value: 528.2535 kL
